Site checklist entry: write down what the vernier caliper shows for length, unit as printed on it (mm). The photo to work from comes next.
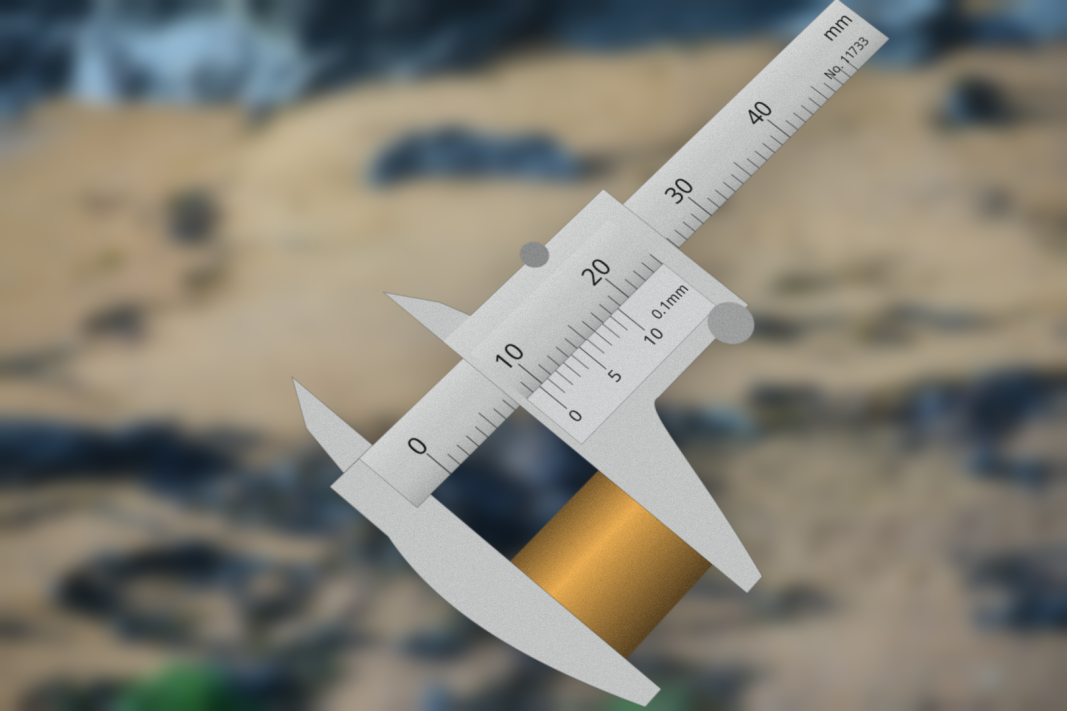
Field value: 9.7 mm
